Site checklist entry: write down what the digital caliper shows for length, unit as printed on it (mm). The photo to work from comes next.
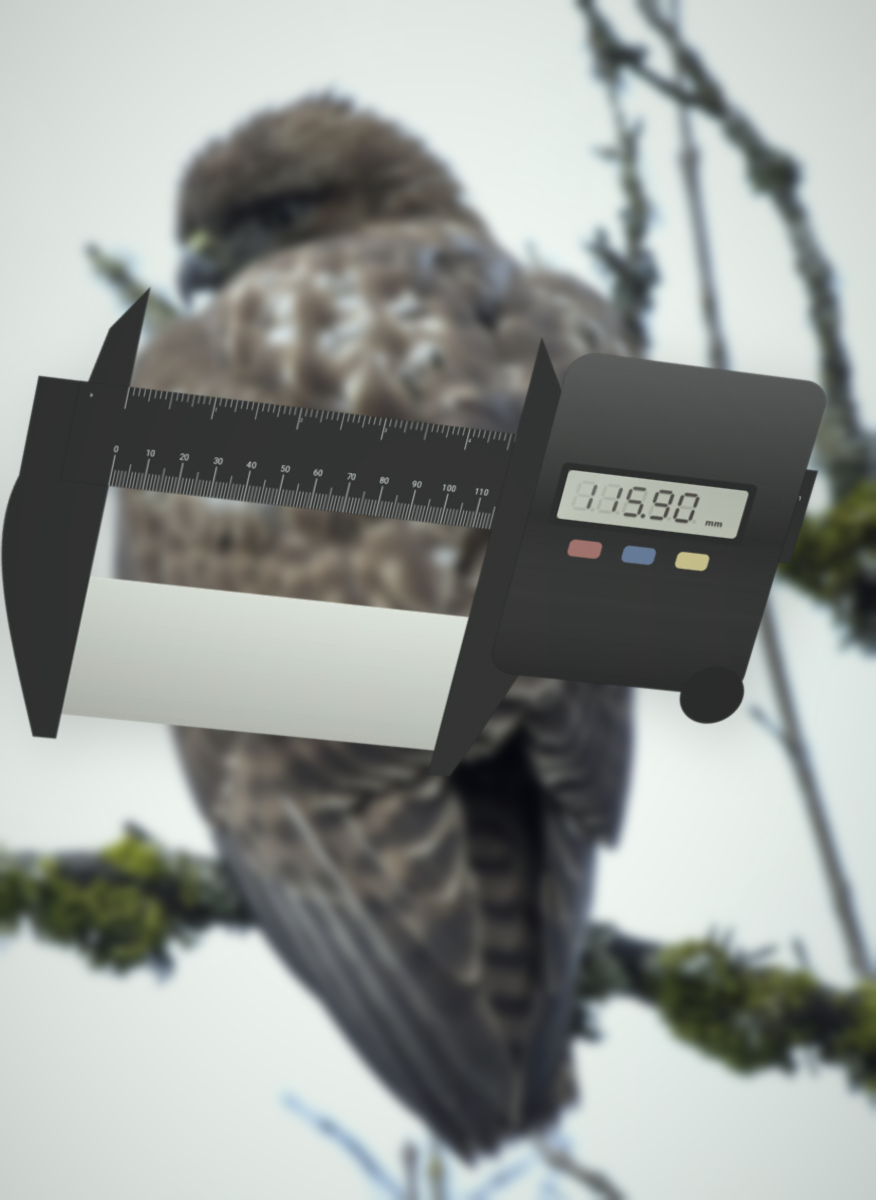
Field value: 115.90 mm
